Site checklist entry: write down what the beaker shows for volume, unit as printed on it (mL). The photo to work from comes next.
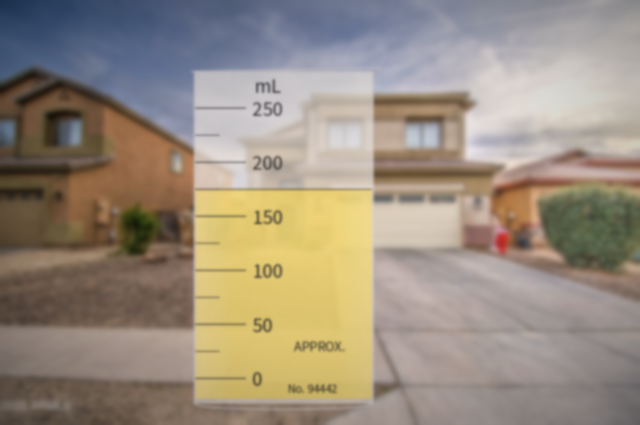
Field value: 175 mL
